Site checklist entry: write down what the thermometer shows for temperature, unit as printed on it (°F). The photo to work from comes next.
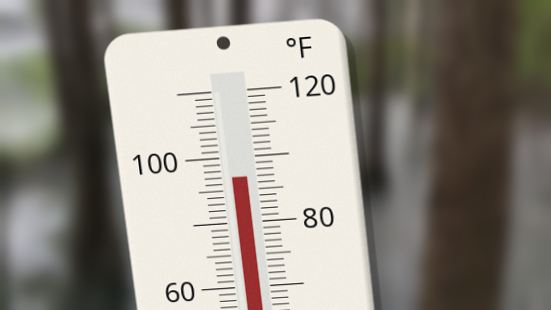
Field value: 94 °F
